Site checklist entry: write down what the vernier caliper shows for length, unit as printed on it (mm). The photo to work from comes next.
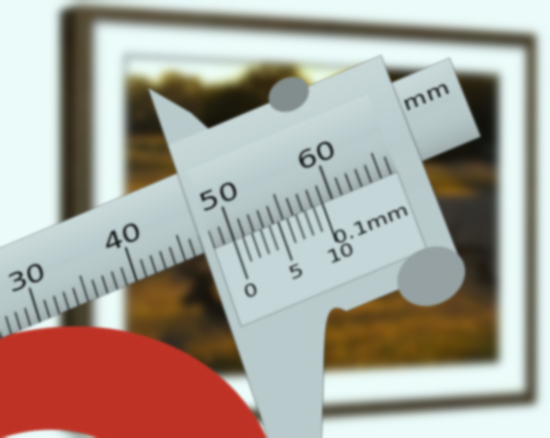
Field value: 50.0 mm
